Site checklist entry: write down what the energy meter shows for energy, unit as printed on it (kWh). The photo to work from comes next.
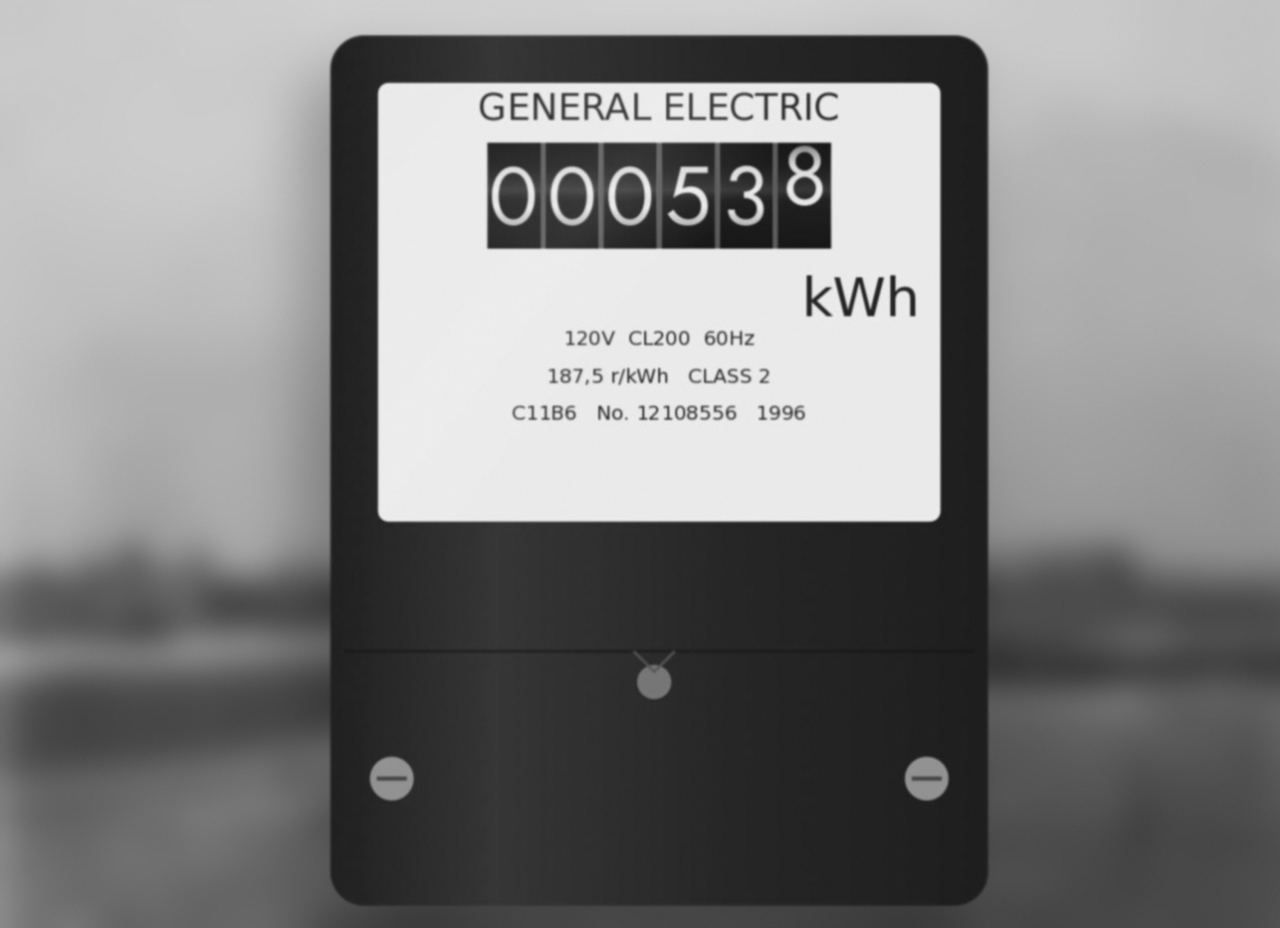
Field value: 538 kWh
